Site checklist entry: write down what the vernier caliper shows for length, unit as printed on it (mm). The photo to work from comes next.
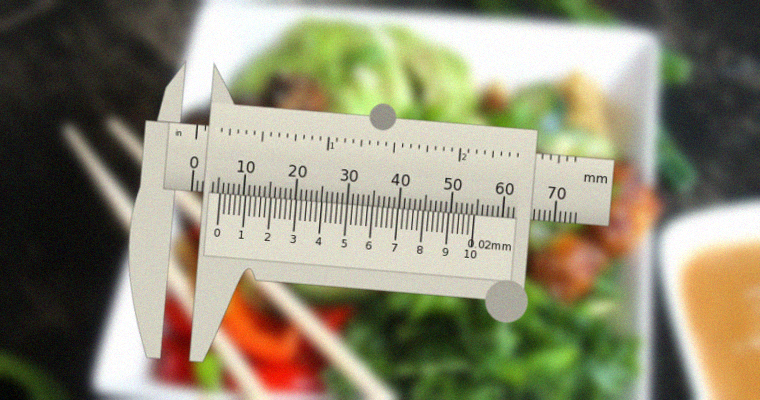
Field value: 5.5 mm
